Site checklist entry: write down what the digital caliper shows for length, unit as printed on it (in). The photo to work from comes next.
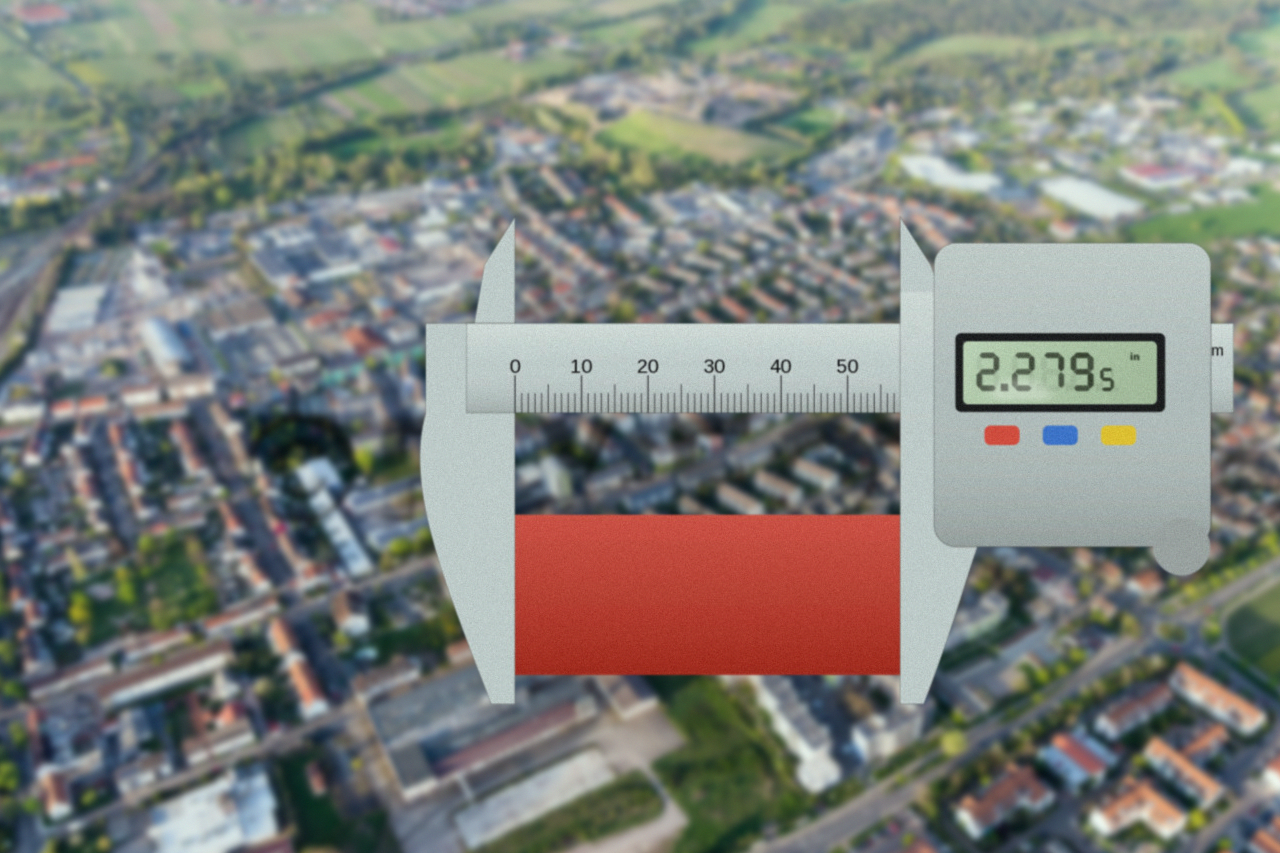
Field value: 2.2795 in
